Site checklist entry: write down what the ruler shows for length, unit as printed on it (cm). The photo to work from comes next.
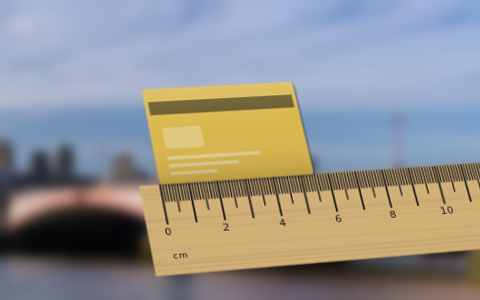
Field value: 5.5 cm
